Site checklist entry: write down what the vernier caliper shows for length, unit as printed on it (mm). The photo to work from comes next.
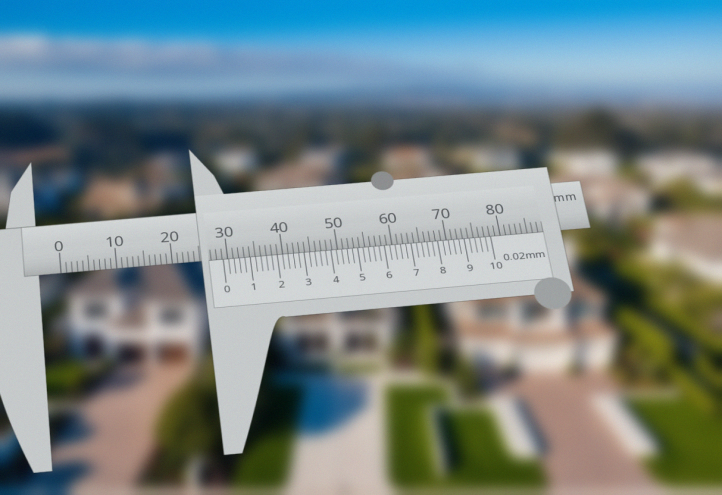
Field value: 29.2 mm
